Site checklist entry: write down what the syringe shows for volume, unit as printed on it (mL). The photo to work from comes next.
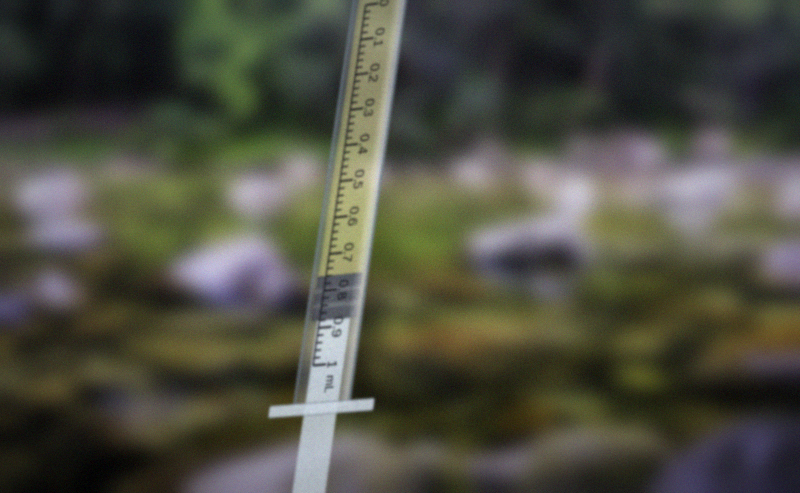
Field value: 0.76 mL
